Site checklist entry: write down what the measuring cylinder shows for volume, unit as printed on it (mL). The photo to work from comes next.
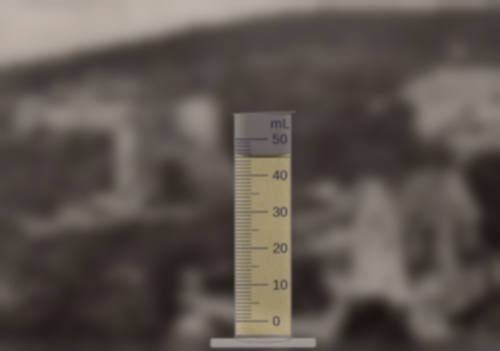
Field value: 45 mL
